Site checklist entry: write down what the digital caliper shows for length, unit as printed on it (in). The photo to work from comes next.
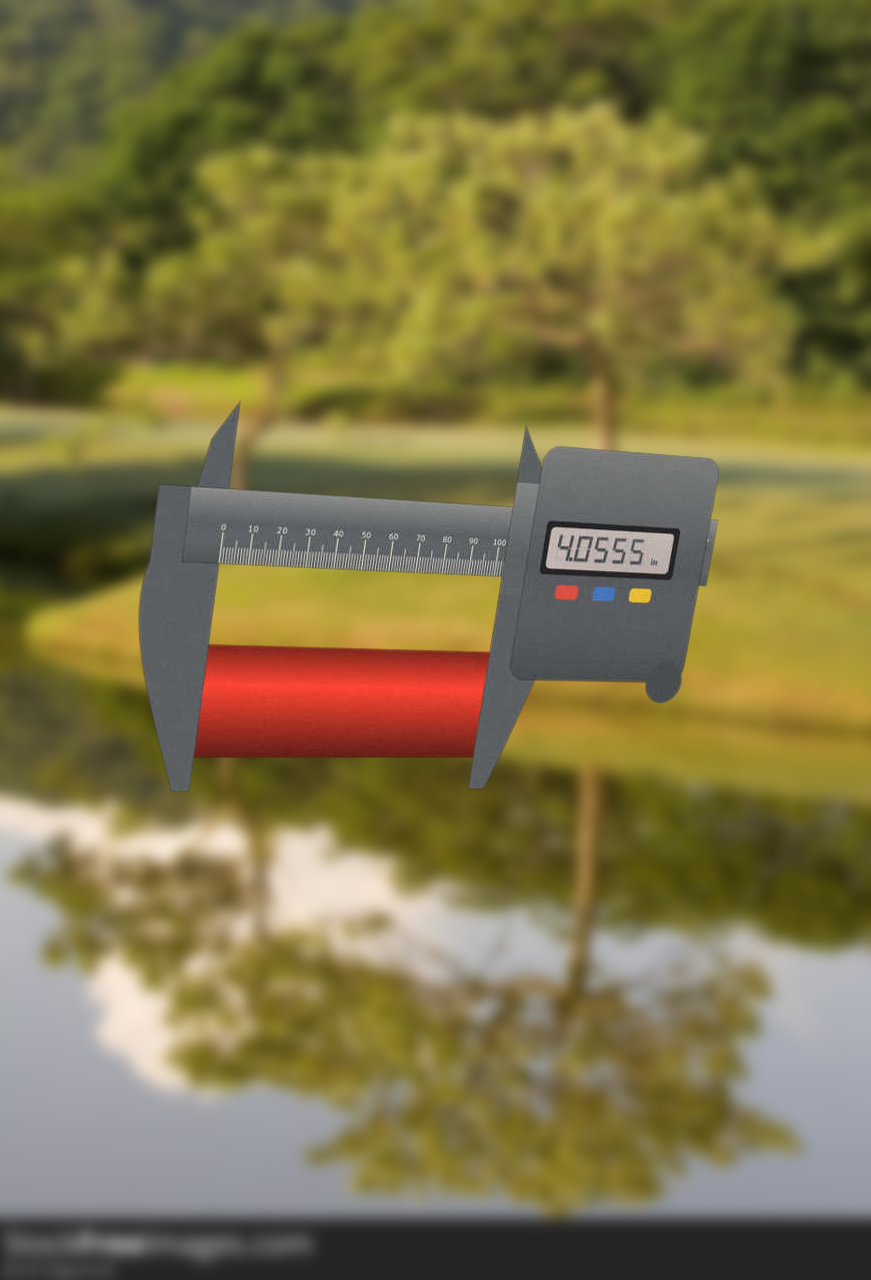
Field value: 4.0555 in
